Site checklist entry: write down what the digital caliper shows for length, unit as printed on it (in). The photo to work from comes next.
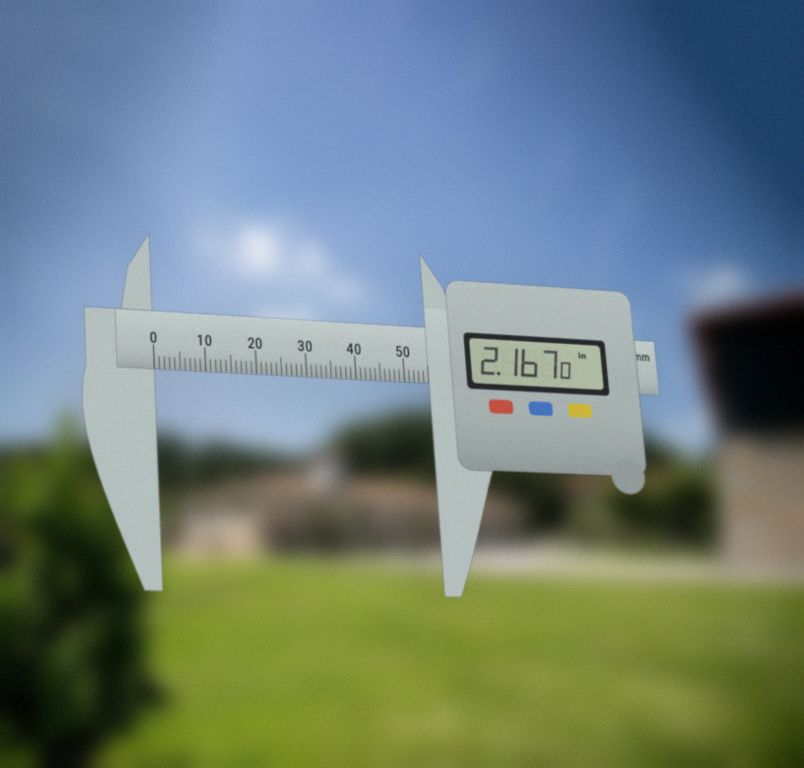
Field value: 2.1670 in
